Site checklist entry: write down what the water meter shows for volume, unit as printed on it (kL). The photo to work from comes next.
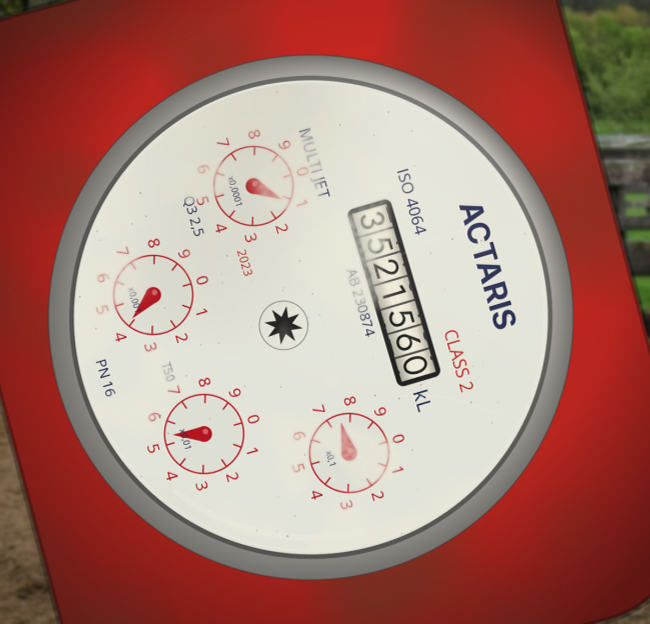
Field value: 3521560.7541 kL
